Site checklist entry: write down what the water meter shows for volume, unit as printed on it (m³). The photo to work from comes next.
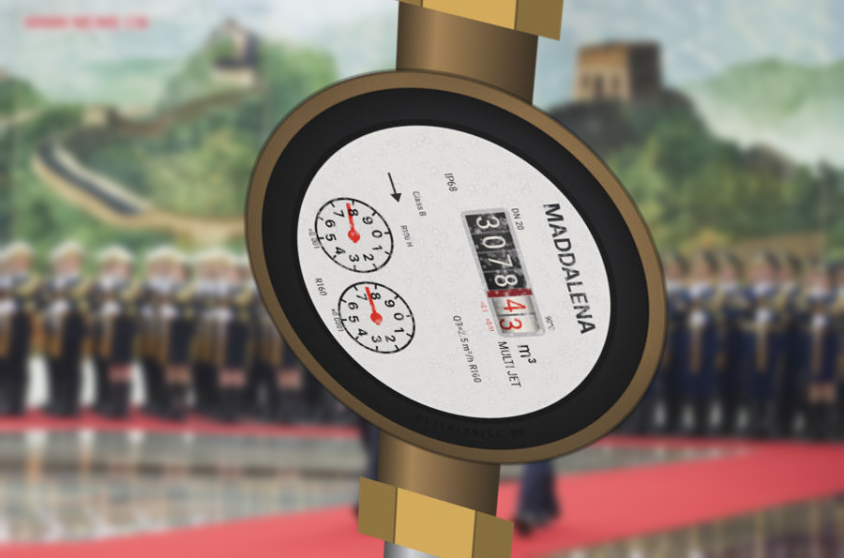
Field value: 3078.4277 m³
